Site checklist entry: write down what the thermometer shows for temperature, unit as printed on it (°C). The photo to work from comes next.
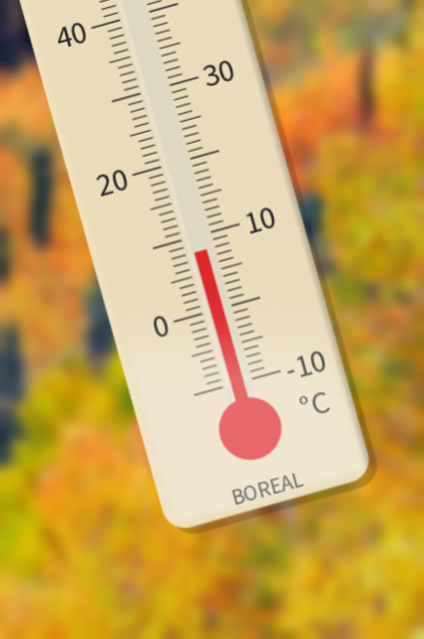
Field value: 8 °C
